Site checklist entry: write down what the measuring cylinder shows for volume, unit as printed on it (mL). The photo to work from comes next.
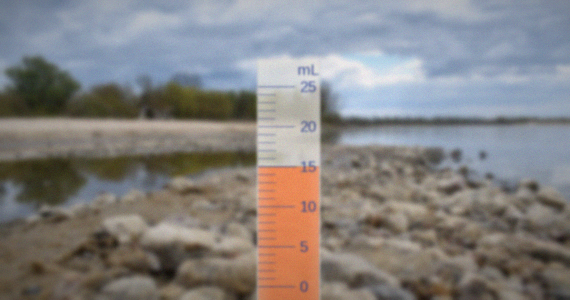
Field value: 15 mL
